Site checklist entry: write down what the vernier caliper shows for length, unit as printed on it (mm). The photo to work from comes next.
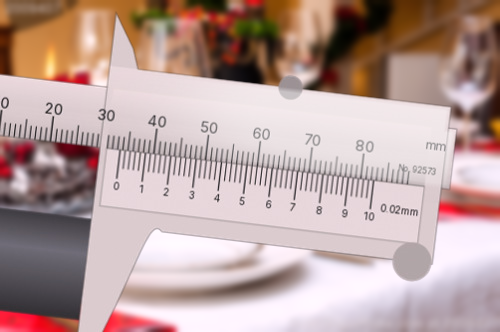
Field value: 33.5 mm
